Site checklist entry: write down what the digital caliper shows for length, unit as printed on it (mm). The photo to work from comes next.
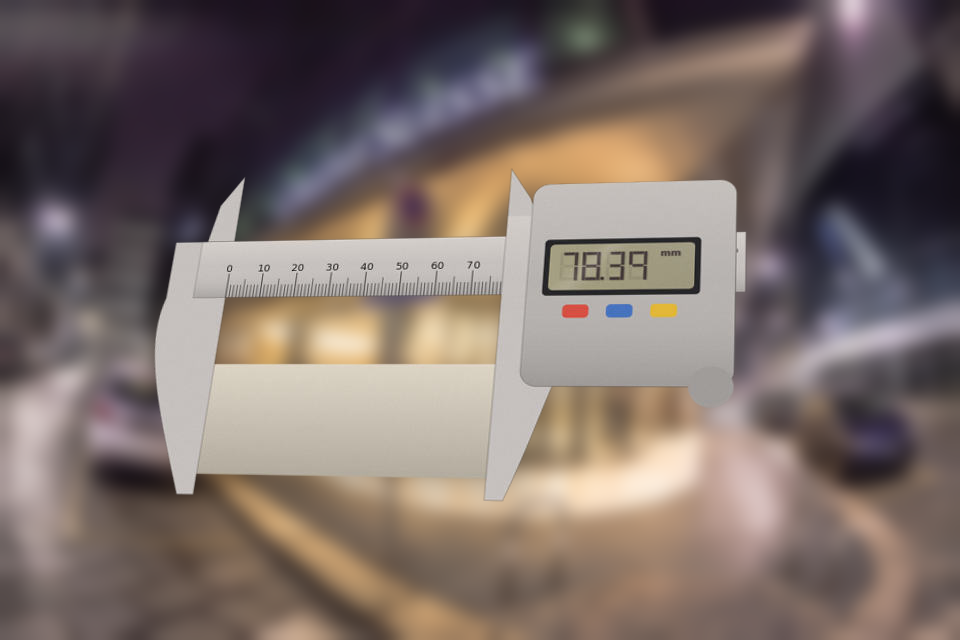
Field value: 78.39 mm
